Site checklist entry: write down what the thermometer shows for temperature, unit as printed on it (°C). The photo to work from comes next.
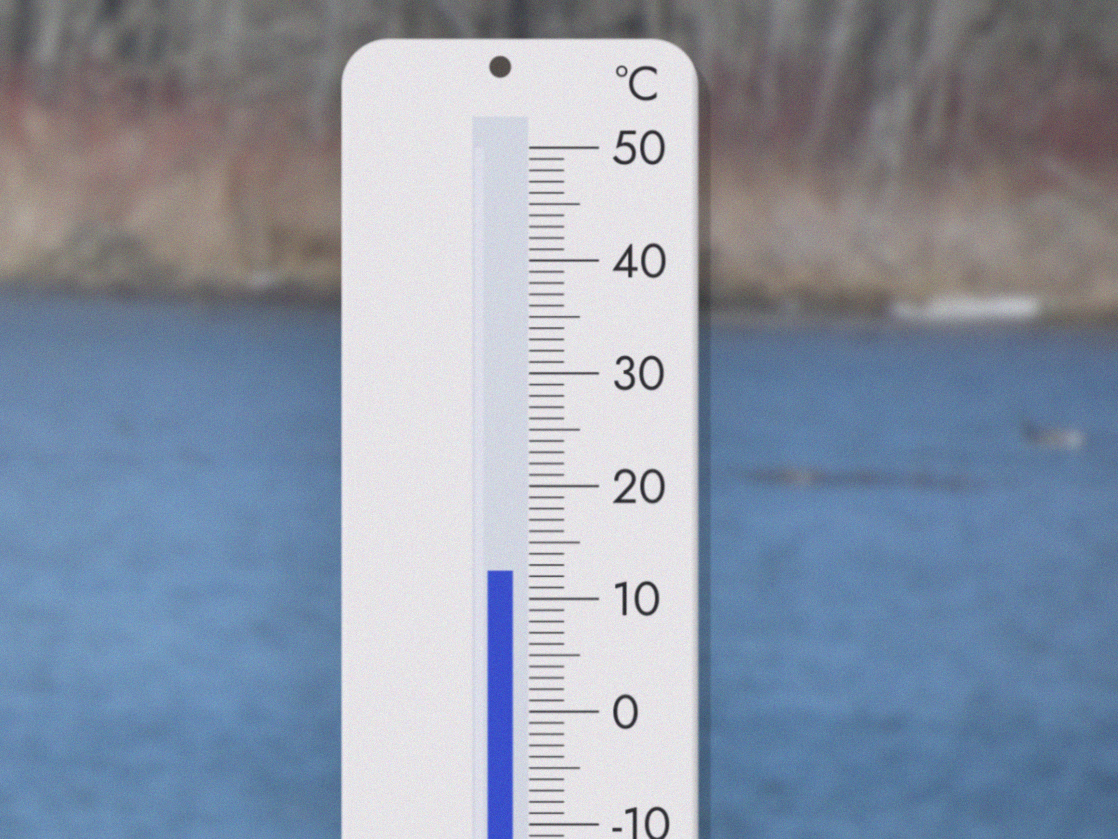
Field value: 12.5 °C
